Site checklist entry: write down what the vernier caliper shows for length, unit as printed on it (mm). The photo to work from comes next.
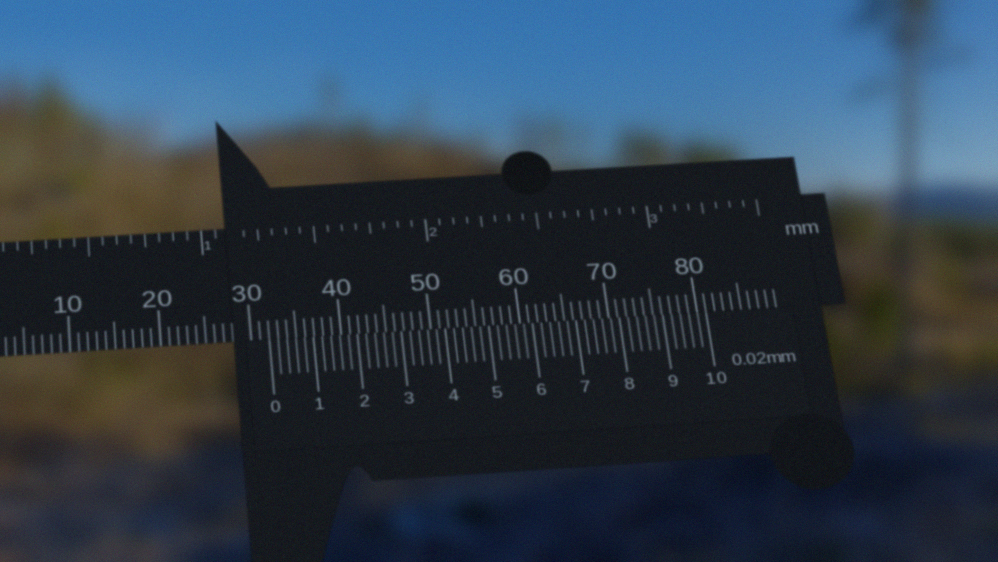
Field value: 32.0 mm
